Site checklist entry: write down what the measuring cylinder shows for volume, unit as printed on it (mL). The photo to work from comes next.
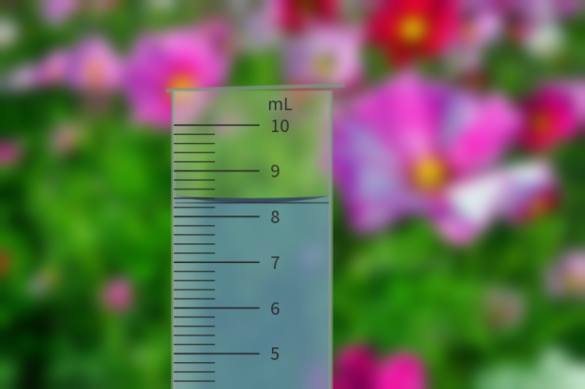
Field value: 8.3 mL
